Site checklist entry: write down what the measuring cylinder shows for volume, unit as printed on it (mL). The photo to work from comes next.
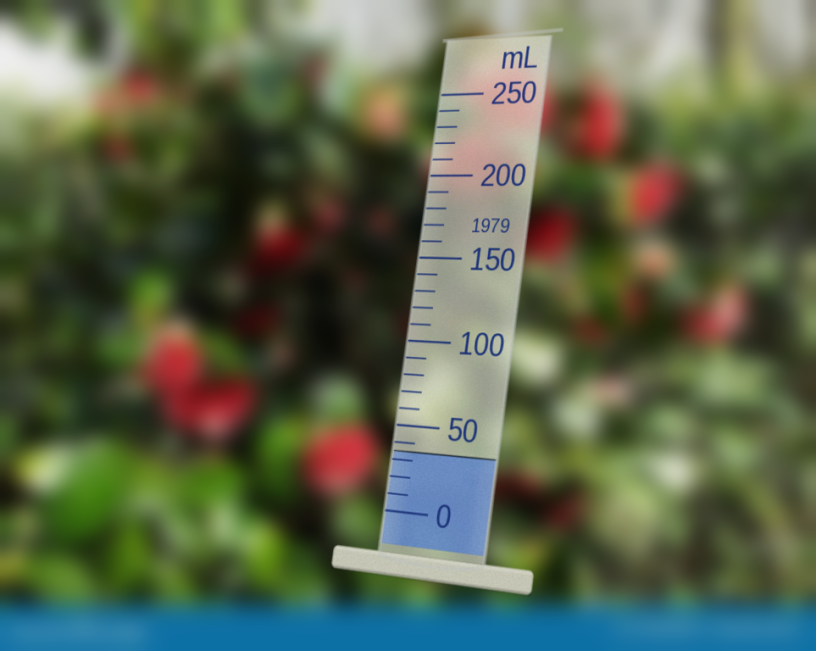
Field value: 35 mL
